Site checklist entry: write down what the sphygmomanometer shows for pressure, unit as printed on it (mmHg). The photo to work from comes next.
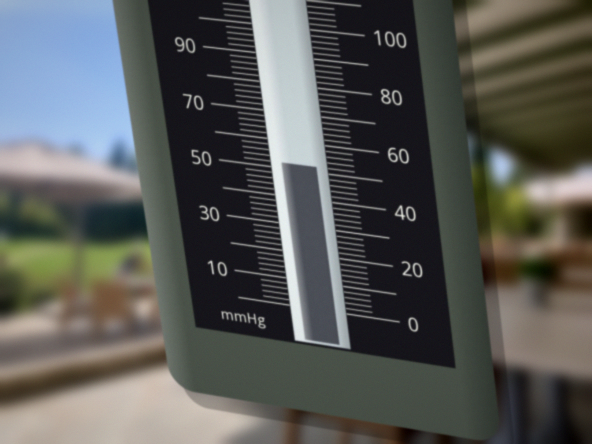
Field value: 52 mmHg
